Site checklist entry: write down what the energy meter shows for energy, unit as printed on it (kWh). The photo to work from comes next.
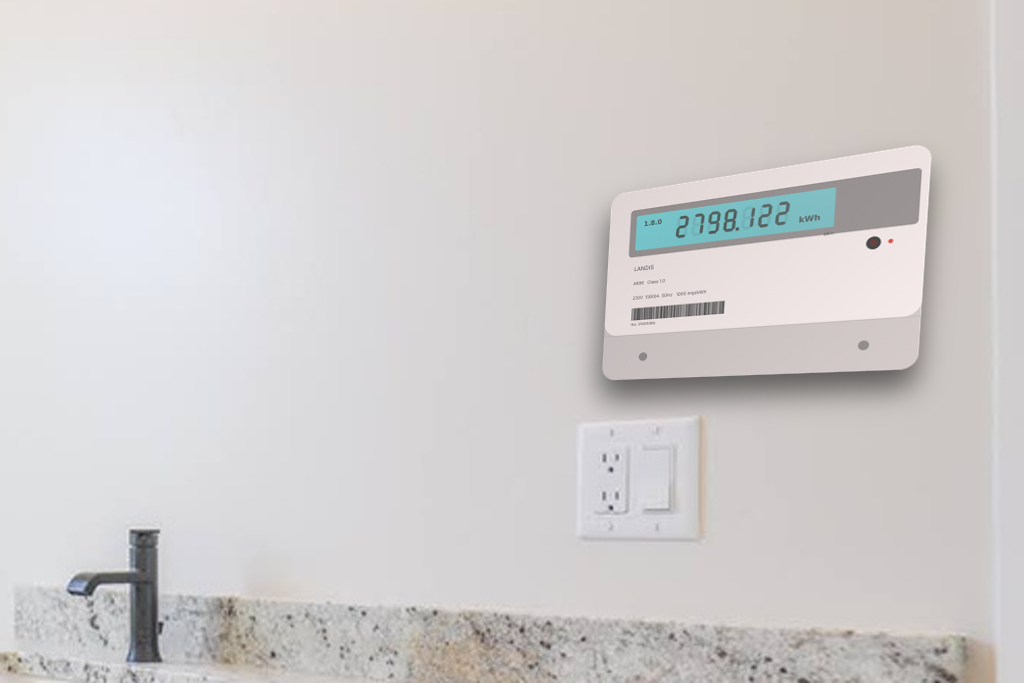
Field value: 2798.122 kWh
